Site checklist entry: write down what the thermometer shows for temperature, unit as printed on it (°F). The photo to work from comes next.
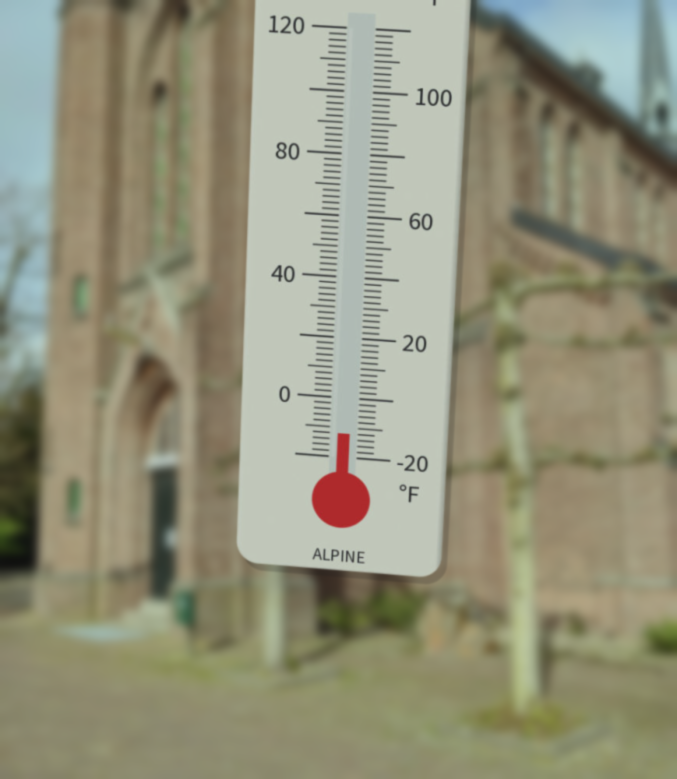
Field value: -12 °F
